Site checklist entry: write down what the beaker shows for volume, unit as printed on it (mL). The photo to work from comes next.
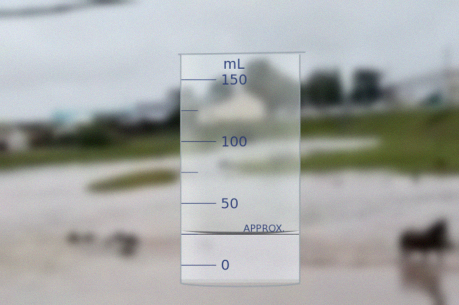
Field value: 25 mL
